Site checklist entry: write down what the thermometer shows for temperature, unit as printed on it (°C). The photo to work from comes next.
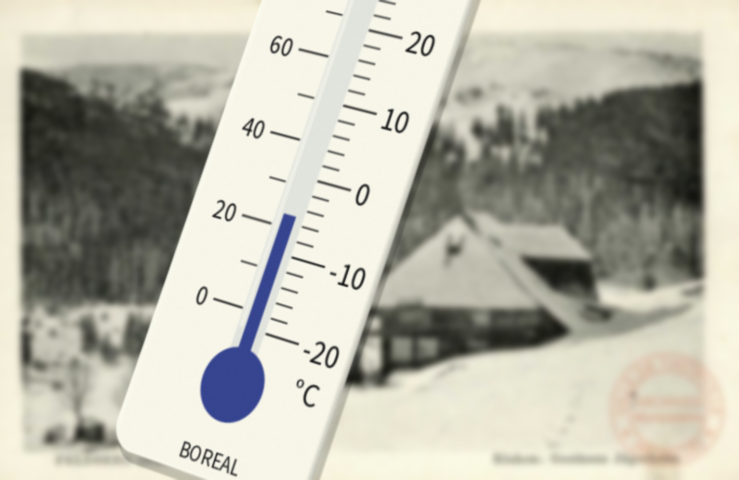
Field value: -5 °C
